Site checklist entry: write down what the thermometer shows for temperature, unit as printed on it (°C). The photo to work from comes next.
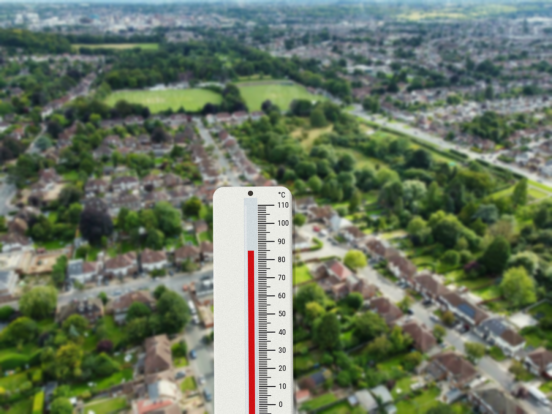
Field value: 85 °C
